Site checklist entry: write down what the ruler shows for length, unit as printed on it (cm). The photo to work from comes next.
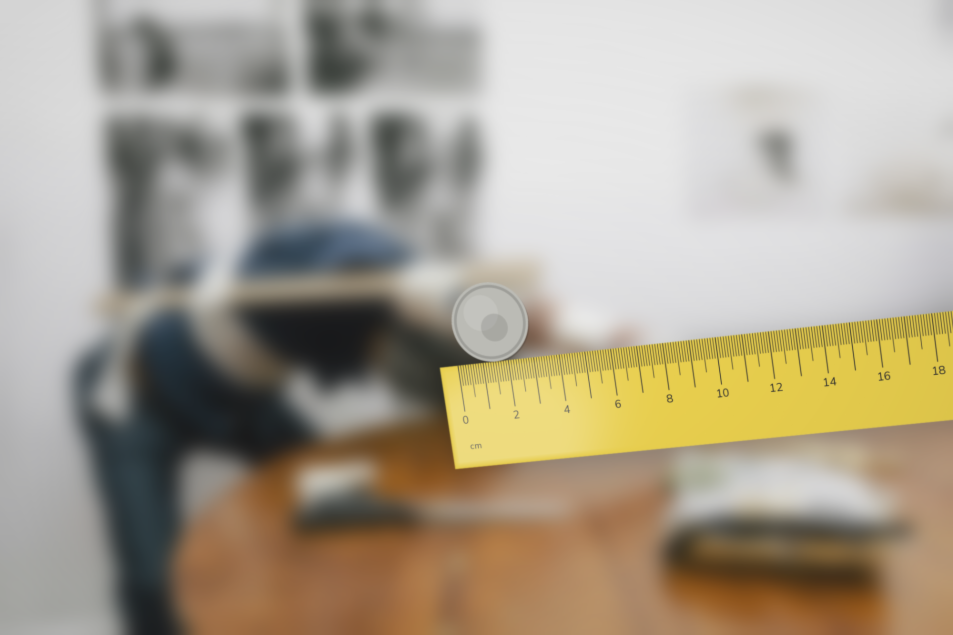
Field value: 3 cm
